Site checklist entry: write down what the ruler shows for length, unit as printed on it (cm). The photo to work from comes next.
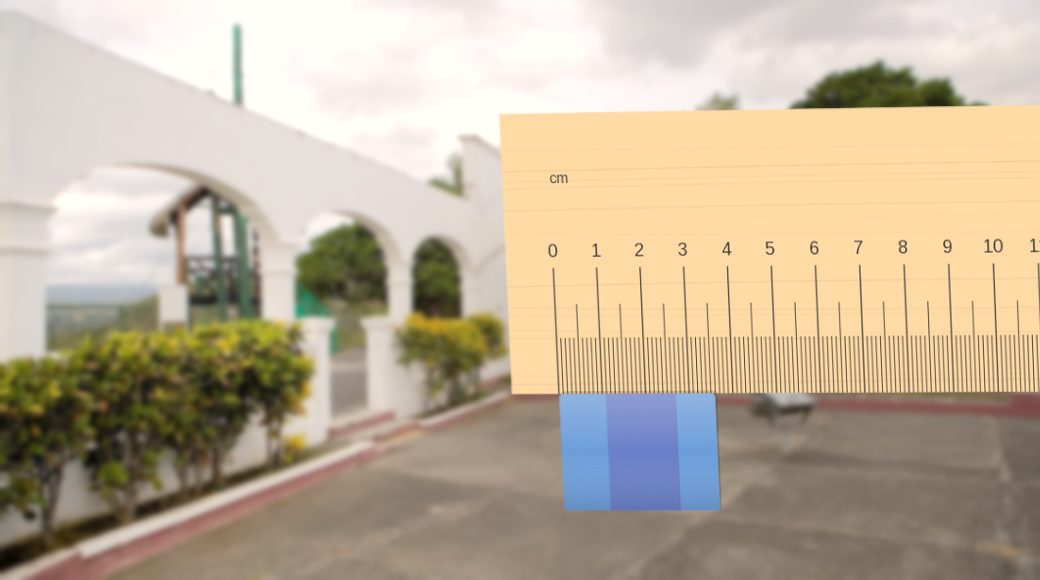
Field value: 3.6 cm
